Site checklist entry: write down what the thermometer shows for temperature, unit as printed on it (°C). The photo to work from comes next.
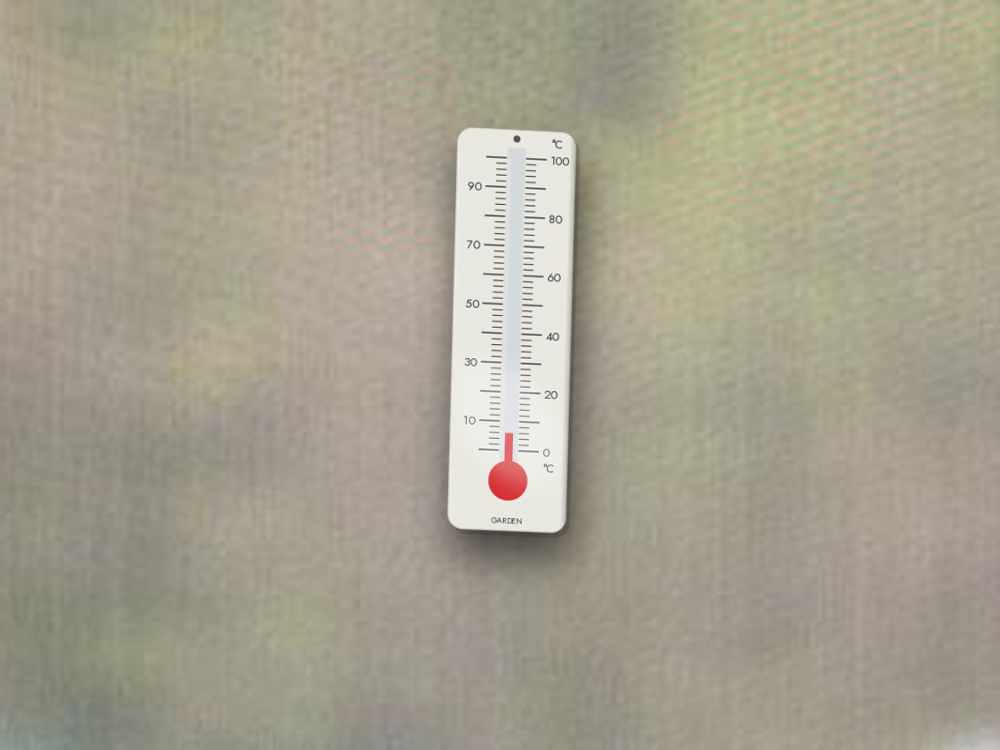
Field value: 6 °C
